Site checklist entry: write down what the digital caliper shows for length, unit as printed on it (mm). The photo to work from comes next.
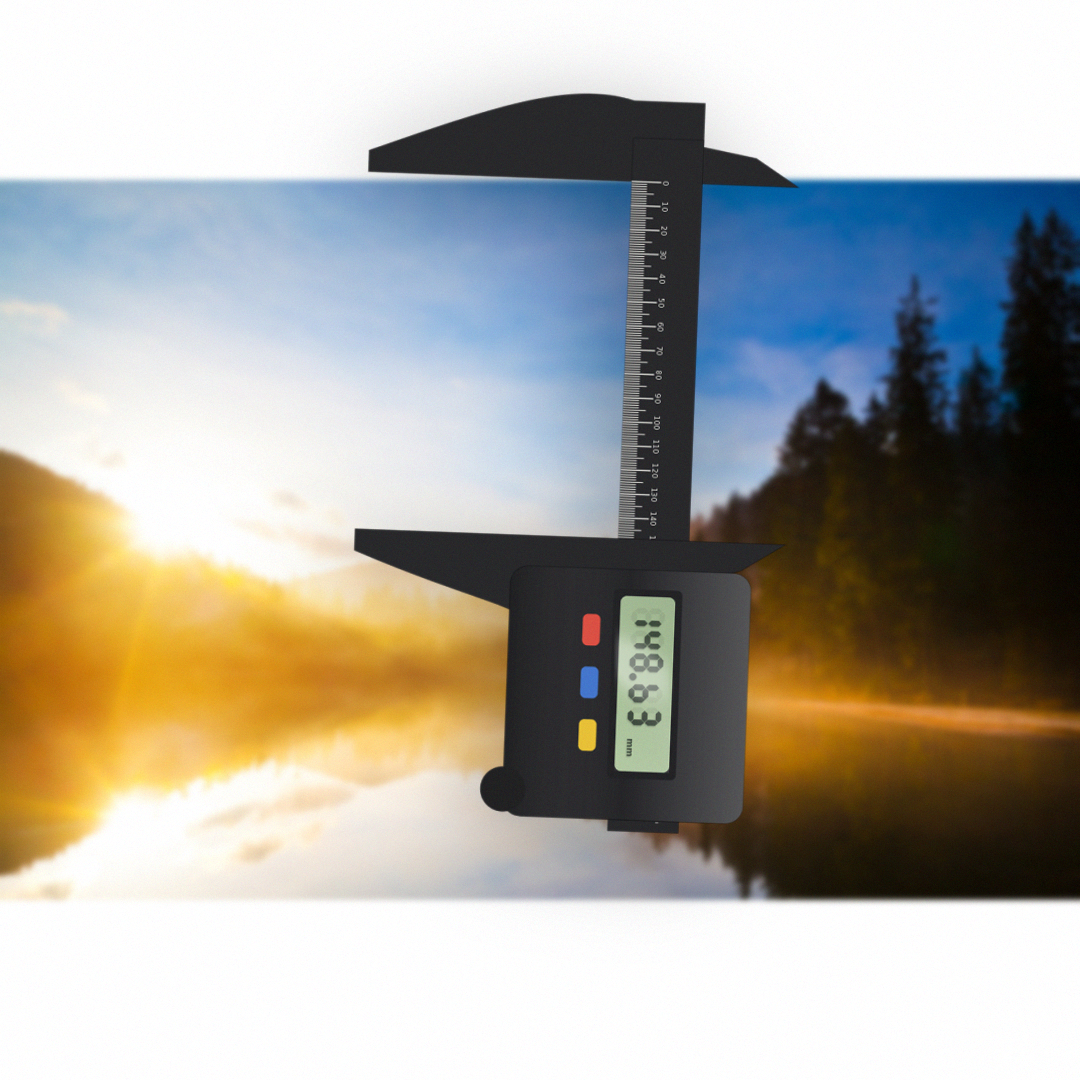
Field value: 148.63 mm
